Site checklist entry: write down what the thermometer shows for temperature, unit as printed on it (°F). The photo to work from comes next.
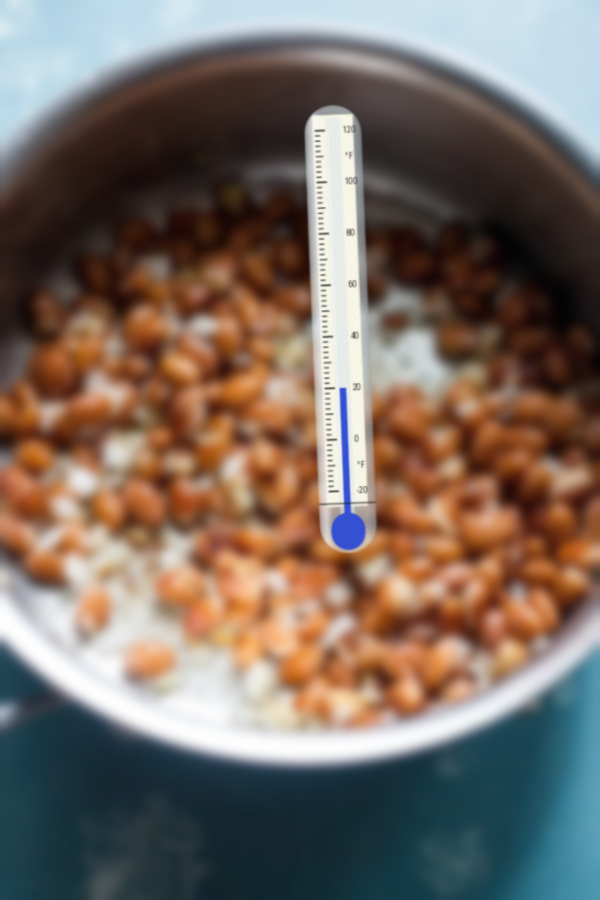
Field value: 20 °F
